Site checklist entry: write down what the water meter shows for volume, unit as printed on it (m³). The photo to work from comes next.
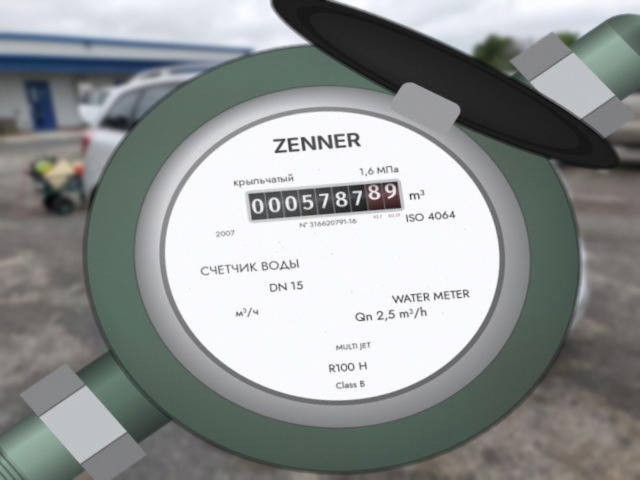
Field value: 5787.89 m³
